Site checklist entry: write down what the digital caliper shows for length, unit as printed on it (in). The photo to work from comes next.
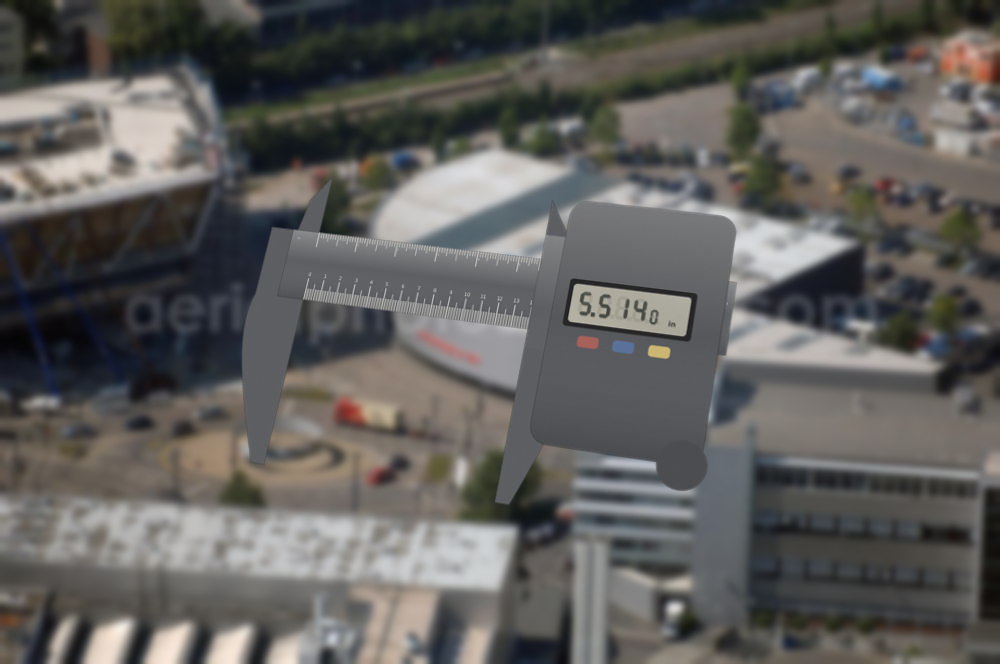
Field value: 5.5140 in
